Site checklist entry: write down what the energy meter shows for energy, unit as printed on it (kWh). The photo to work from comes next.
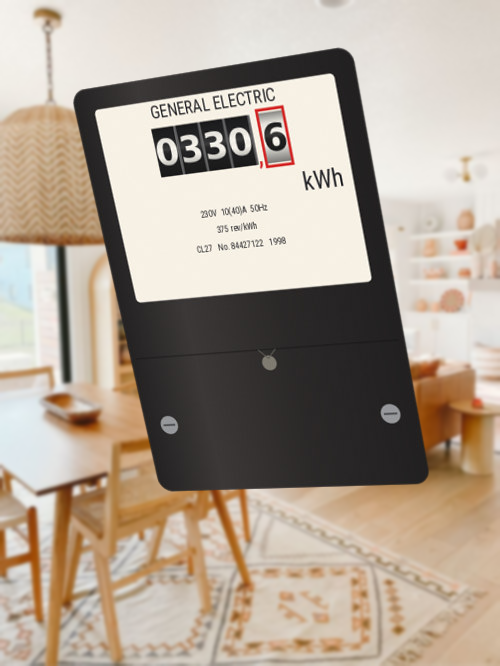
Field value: 330.6 kWh
